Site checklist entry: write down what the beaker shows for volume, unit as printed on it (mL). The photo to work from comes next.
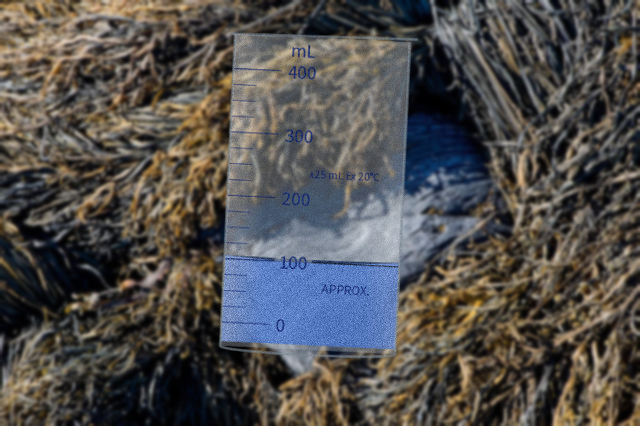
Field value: 100 mL
